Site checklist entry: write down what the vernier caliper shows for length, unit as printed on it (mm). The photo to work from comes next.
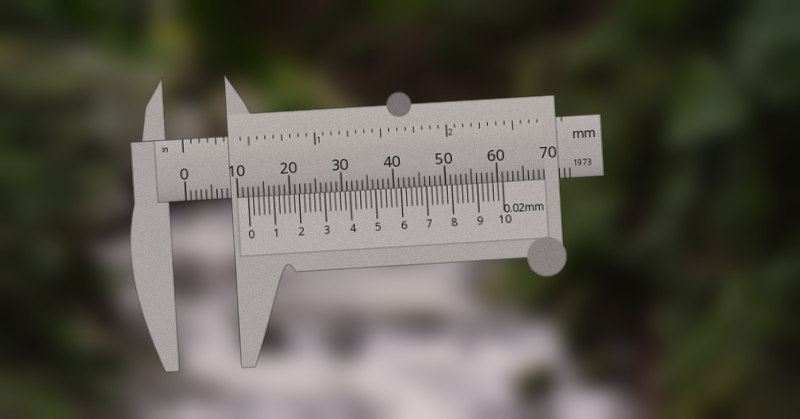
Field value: 12.0 mm
